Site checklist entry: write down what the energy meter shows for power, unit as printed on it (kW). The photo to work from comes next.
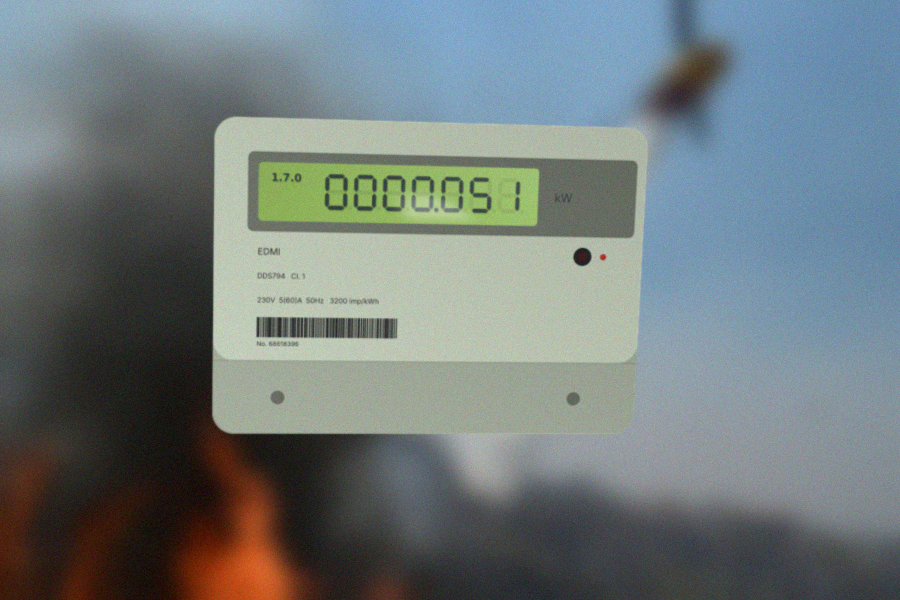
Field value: 0.051 kW
